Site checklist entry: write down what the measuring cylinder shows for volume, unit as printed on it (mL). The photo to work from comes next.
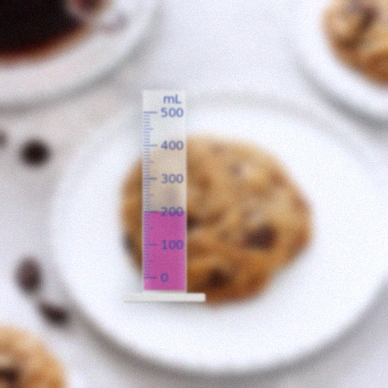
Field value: 200 mL
